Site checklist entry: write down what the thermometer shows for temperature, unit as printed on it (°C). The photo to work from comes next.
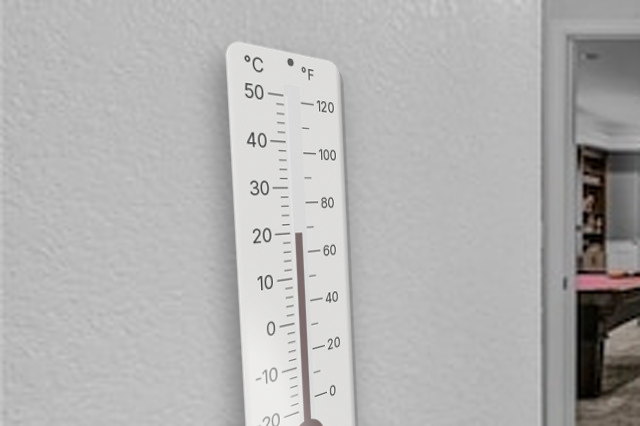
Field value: 20 °C
